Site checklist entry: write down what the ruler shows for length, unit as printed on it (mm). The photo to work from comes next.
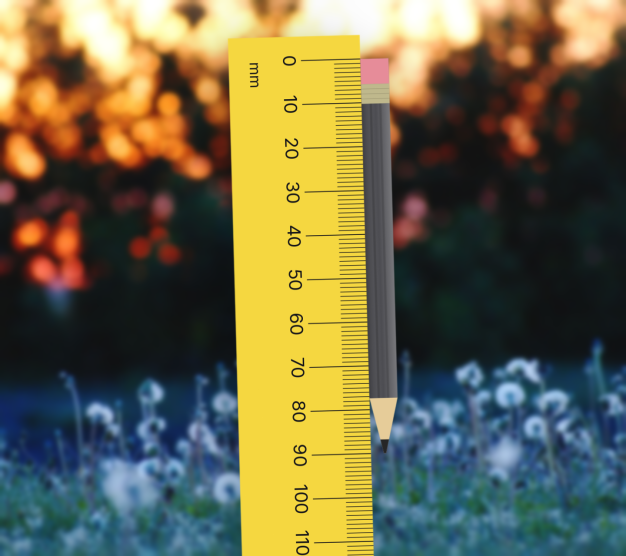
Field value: 90 mm
